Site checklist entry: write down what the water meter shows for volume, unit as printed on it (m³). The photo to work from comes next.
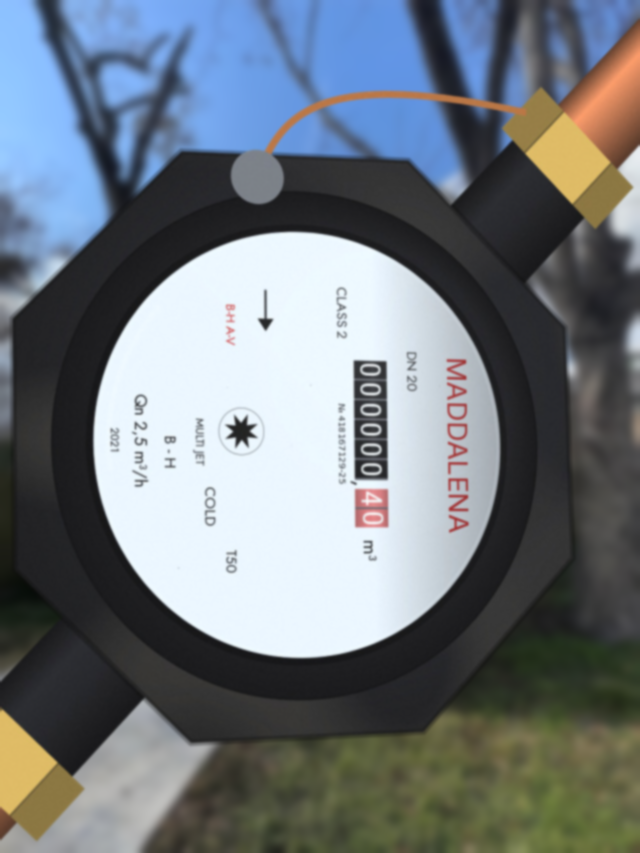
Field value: 0.40 m³
